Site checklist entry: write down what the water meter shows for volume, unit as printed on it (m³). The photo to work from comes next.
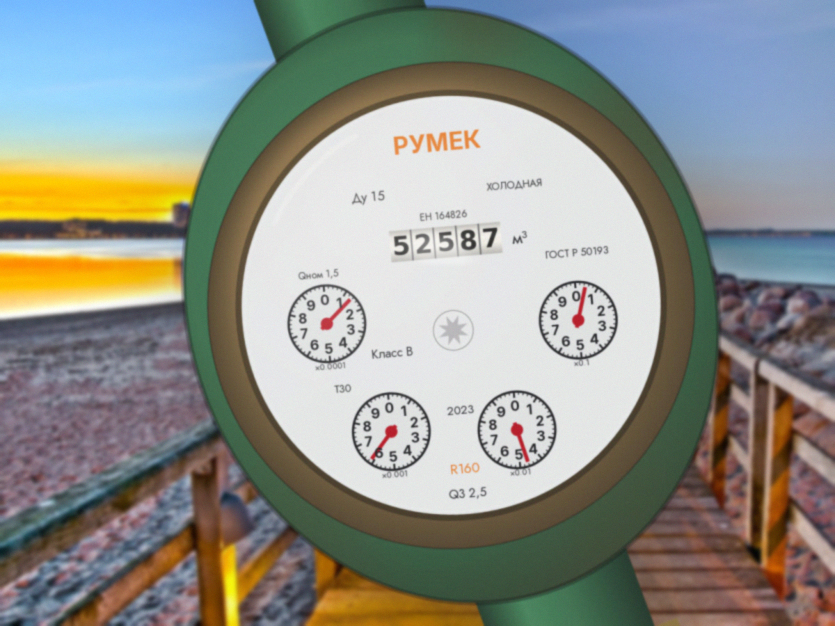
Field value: 52587.0461 m³
